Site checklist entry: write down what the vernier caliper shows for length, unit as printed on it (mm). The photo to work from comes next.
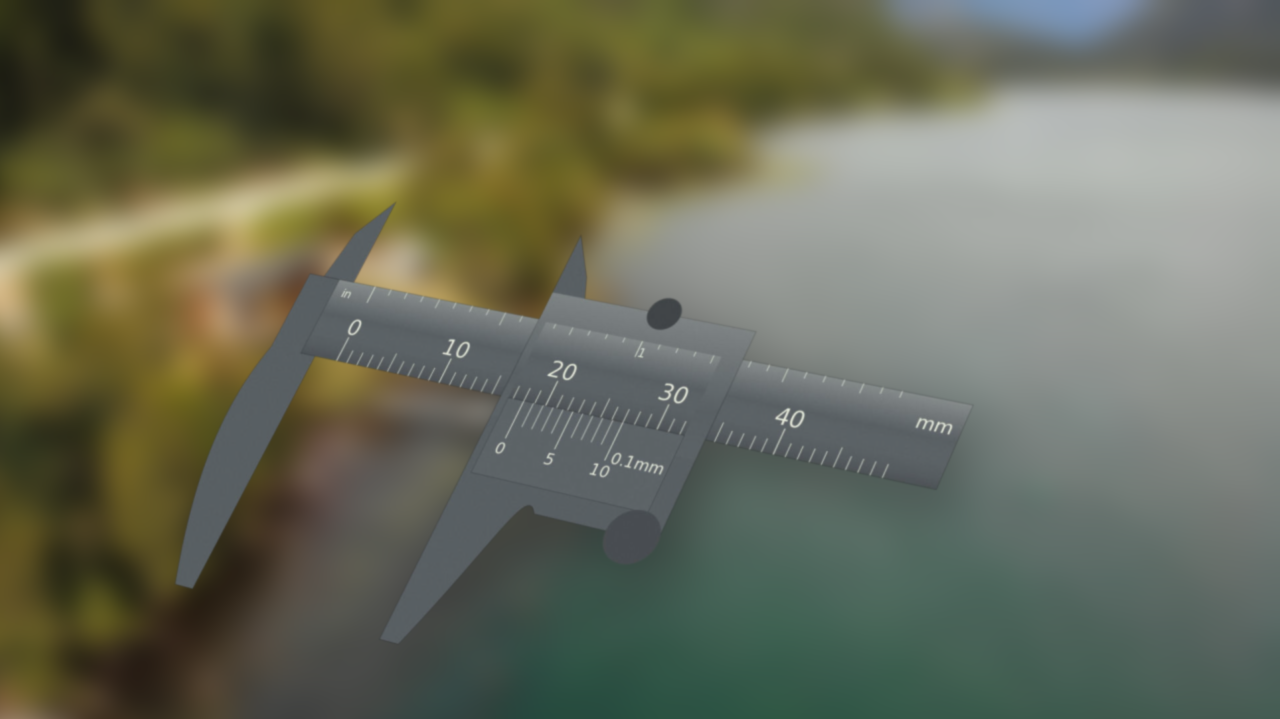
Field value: 18.0 mm
